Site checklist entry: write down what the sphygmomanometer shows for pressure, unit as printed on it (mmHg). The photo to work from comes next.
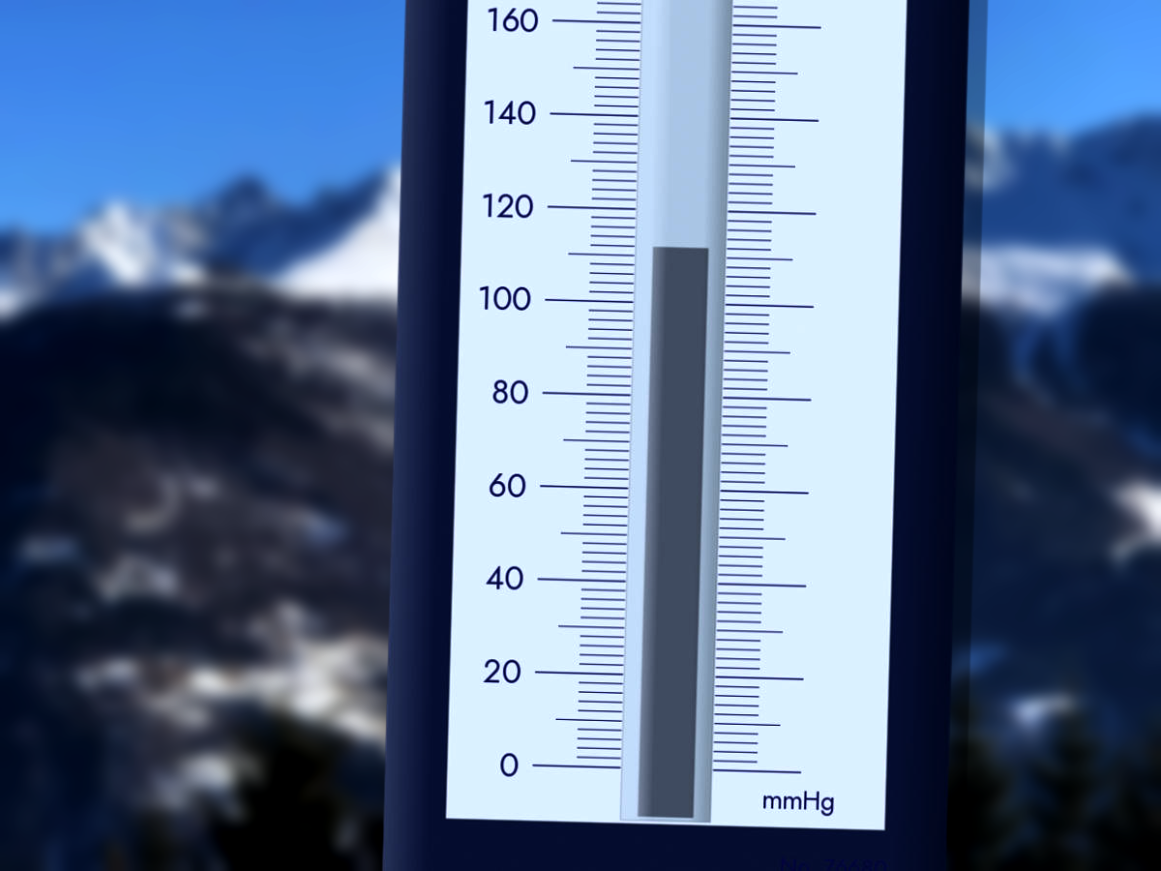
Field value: 112 mmHg
